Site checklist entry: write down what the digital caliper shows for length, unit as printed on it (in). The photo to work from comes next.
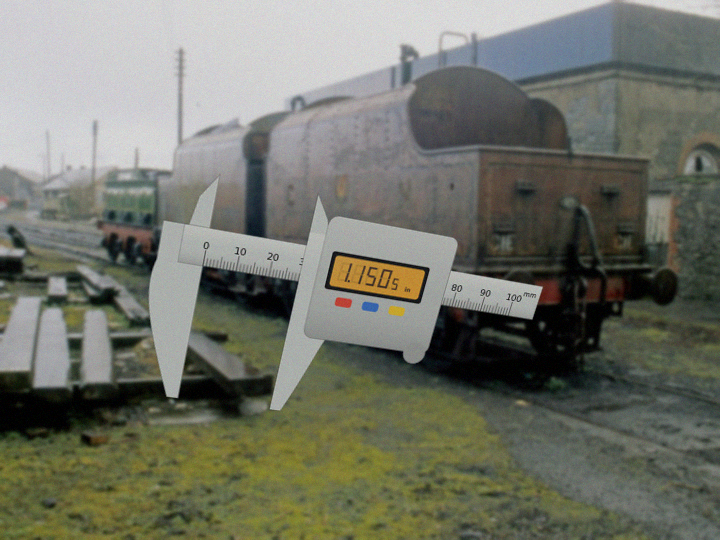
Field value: 1.1505 in
